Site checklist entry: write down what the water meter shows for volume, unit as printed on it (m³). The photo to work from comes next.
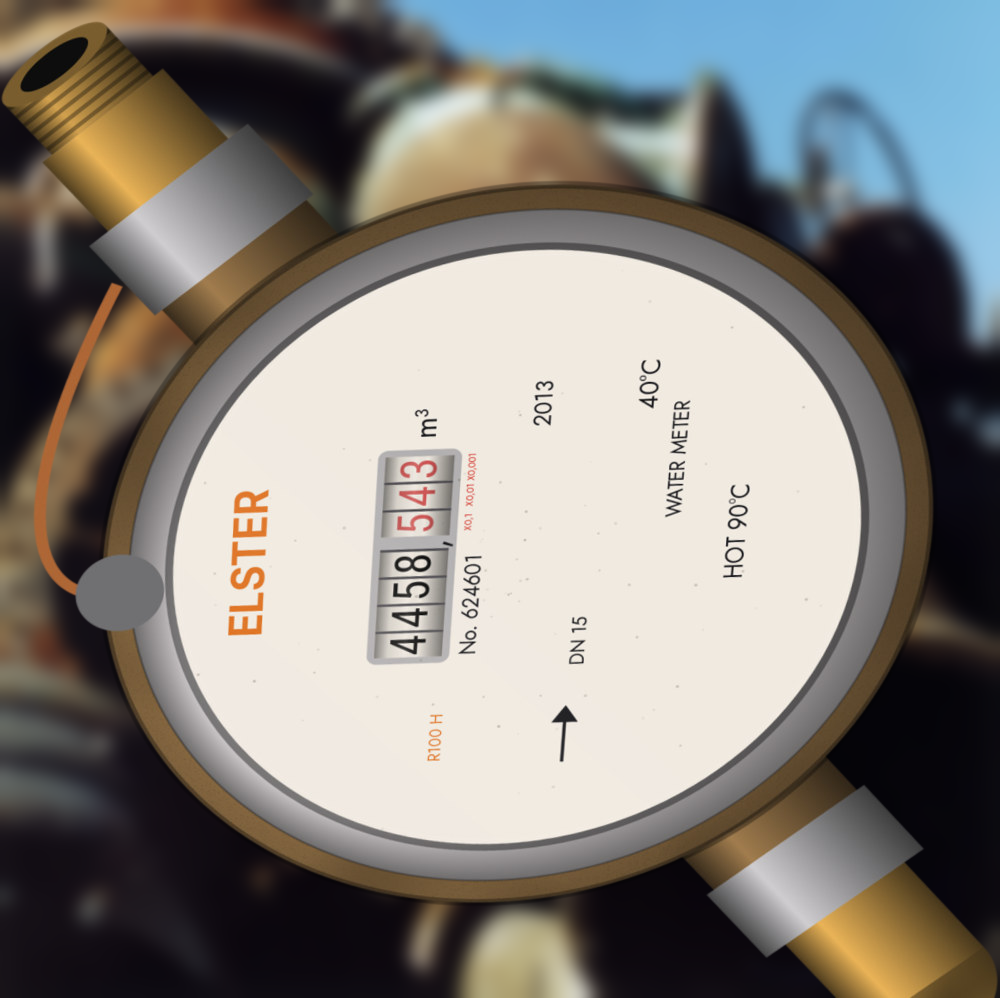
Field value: 4458.543 m³
